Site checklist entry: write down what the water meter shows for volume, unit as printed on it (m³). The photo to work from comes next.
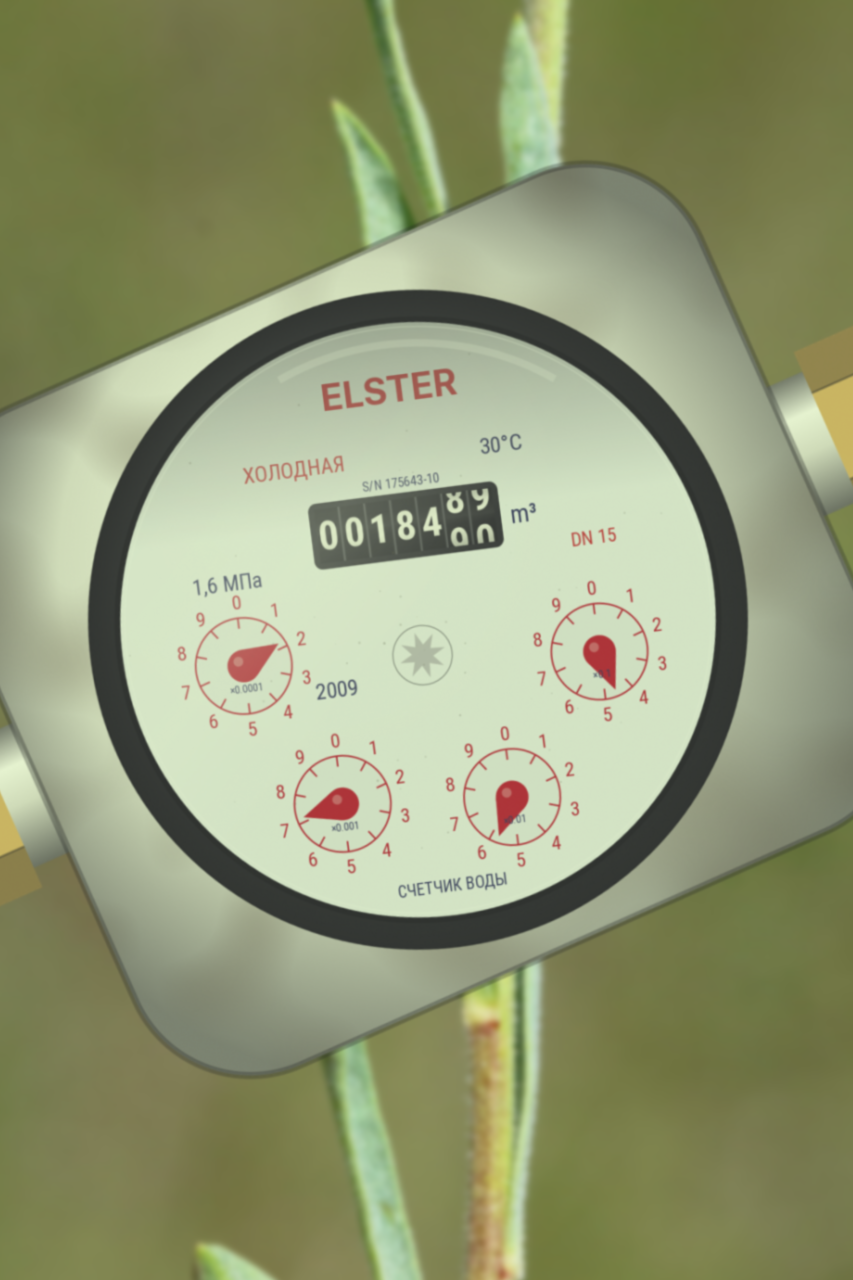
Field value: 18489.4571 m³
